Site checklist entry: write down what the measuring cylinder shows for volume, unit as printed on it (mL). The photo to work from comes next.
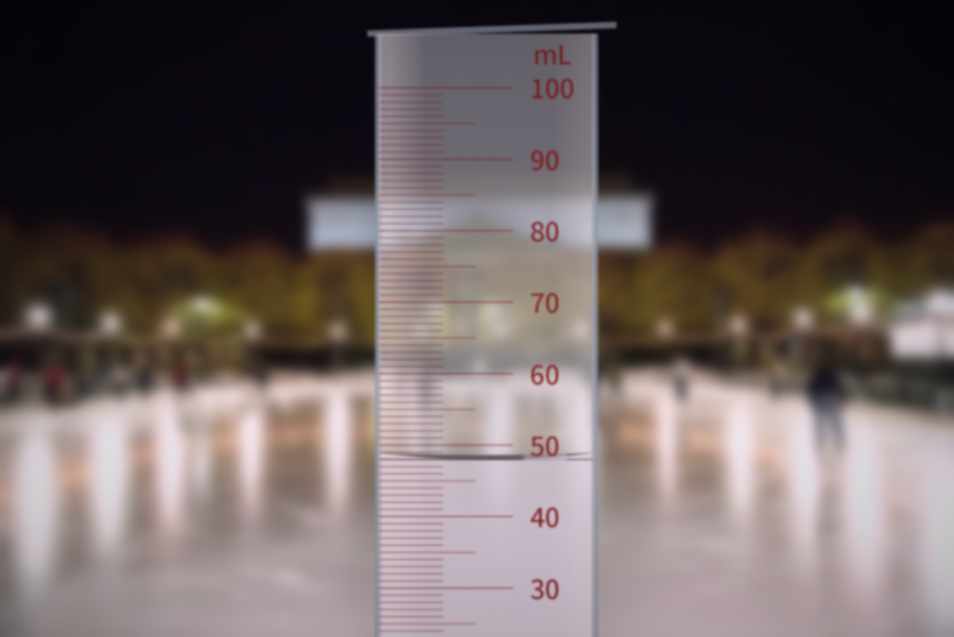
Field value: 48 mL
